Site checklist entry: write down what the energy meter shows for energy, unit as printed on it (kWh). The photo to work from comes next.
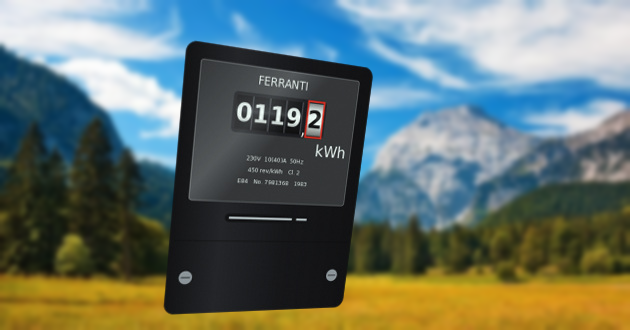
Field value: 119.2 kWh
